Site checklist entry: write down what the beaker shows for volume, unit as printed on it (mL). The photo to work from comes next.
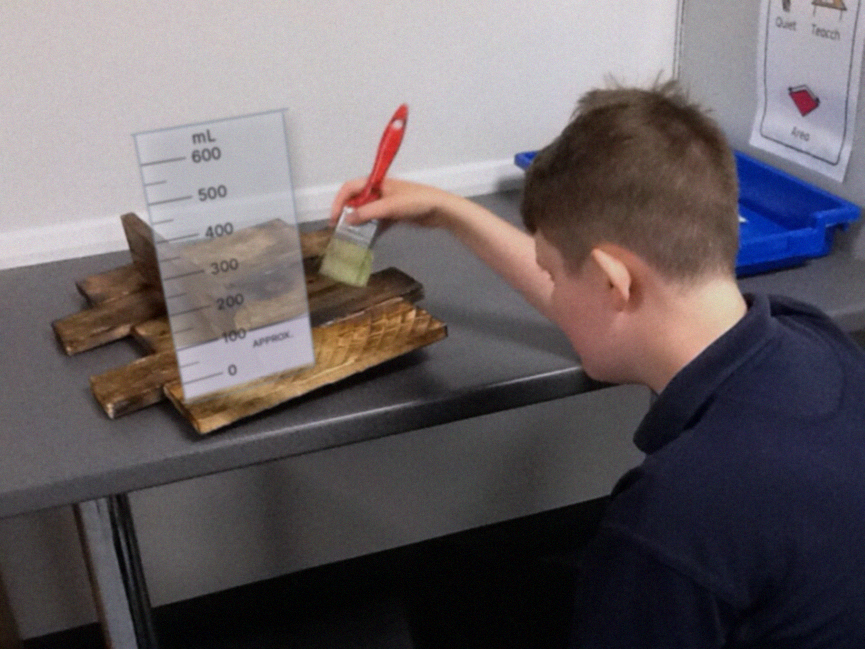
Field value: 100 mL
